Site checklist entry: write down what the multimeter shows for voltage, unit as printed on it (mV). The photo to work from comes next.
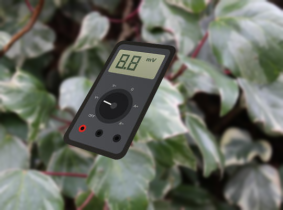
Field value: 8.8 mV
